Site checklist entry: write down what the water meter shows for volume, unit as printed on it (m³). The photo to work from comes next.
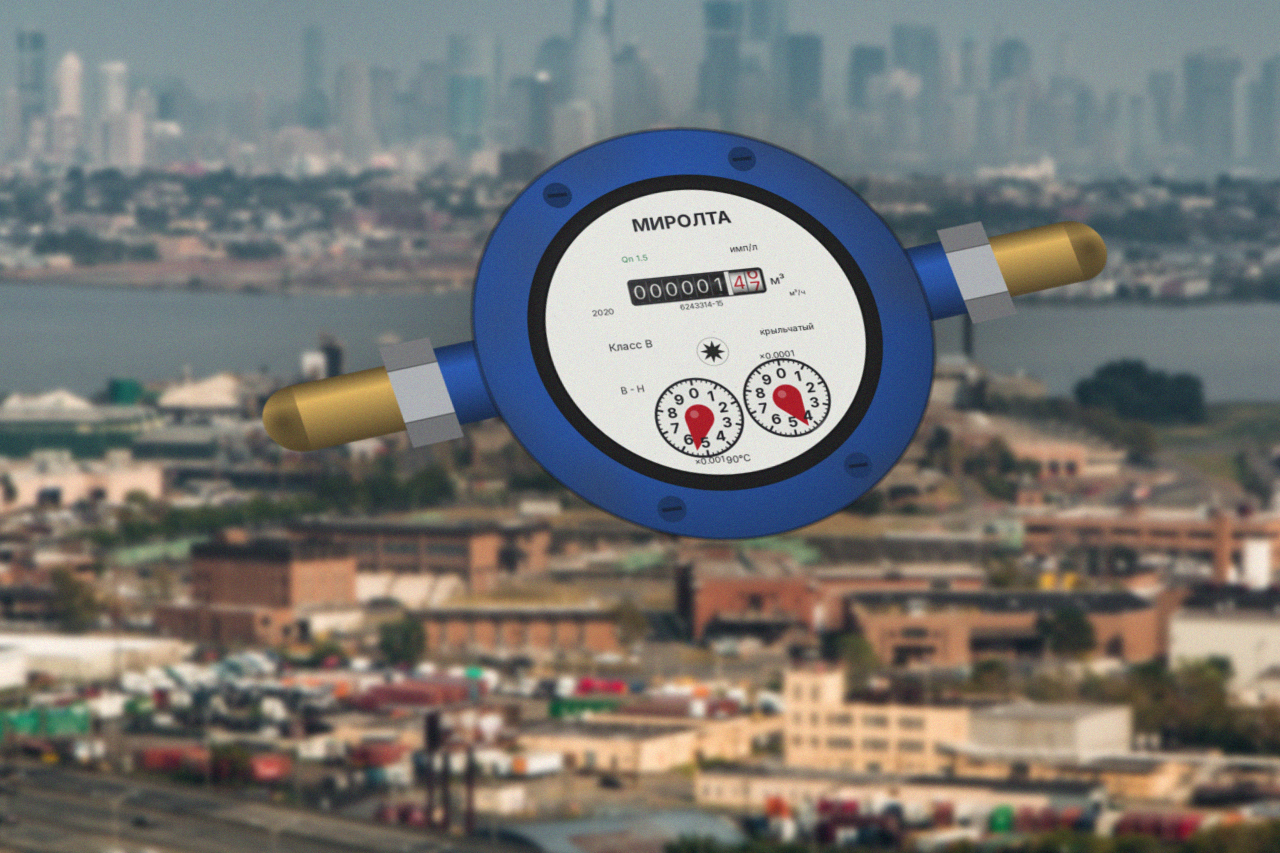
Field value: 1.4654 m³
